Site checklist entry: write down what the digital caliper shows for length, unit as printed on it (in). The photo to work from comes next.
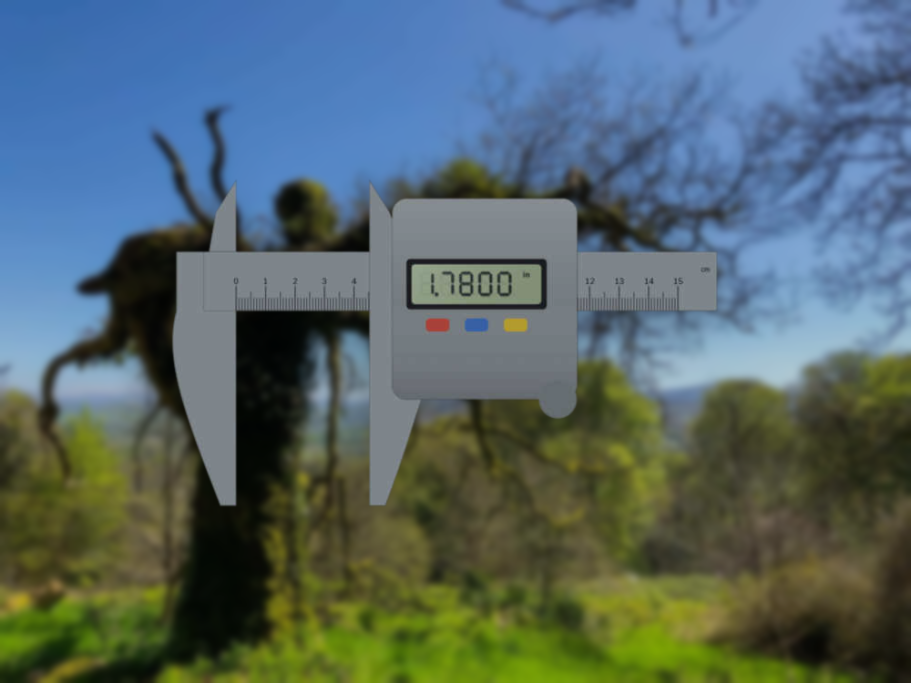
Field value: 1.7800 in
